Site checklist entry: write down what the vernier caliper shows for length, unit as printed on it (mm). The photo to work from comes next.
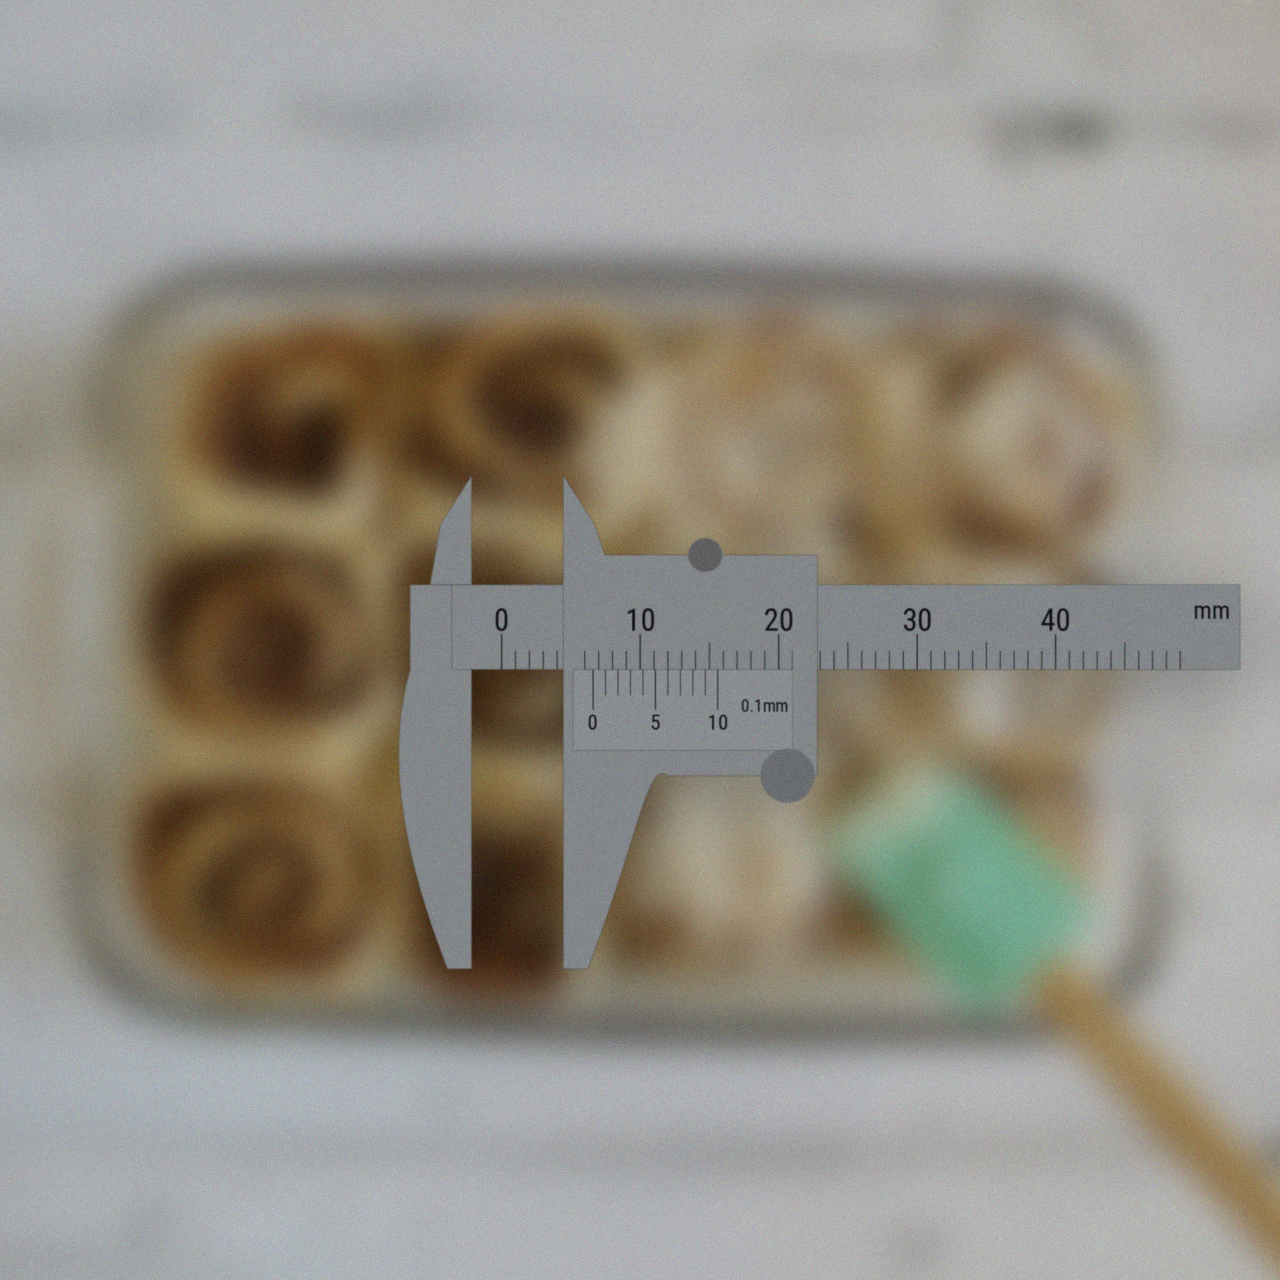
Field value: 6.6 mm
